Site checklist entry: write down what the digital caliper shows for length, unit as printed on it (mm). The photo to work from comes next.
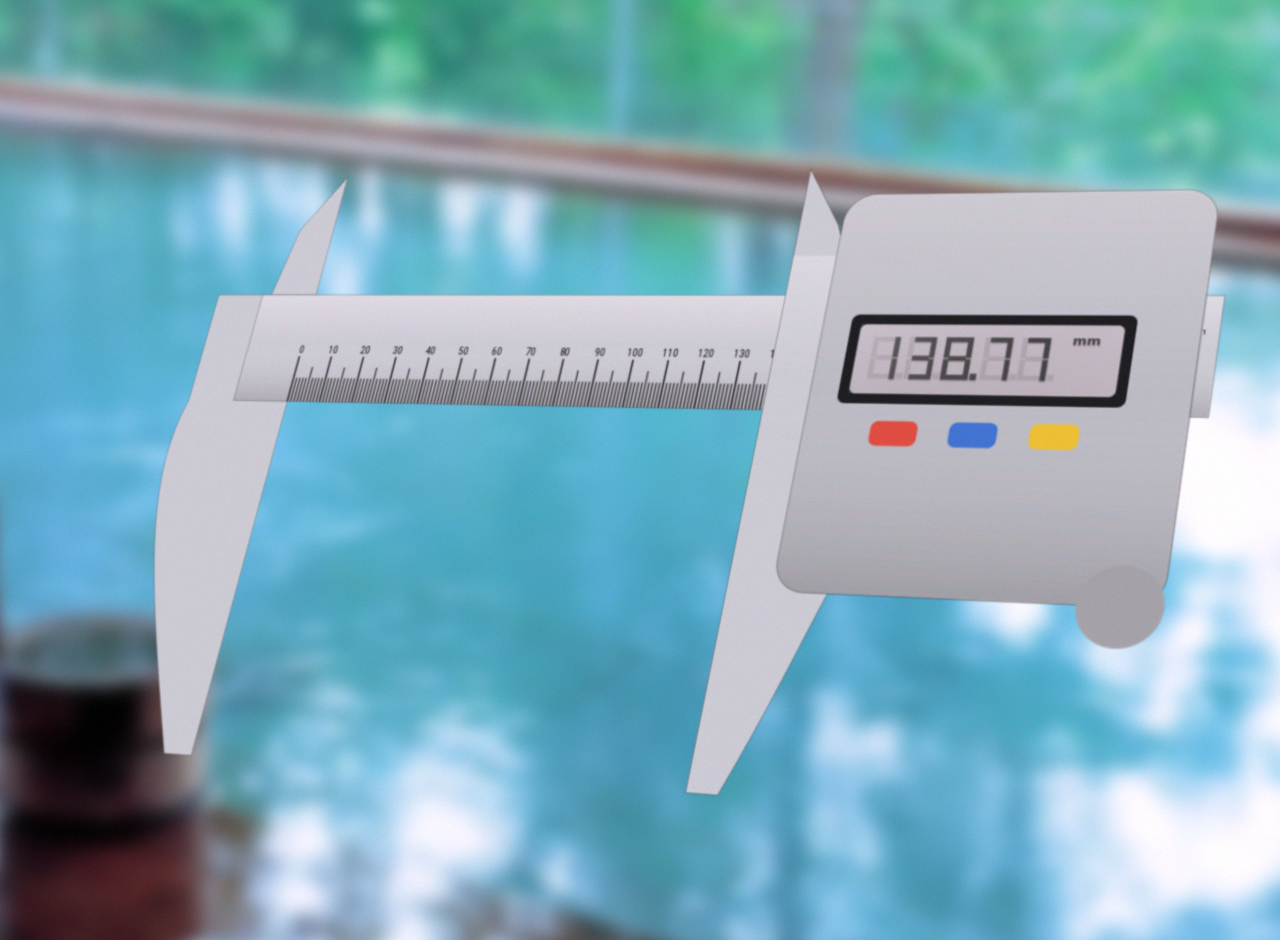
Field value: 138.77 mm
